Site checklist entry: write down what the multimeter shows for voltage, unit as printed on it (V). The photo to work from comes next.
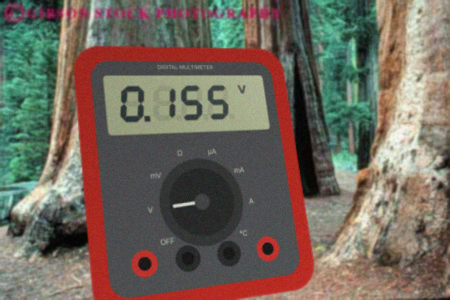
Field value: 0.155 V
